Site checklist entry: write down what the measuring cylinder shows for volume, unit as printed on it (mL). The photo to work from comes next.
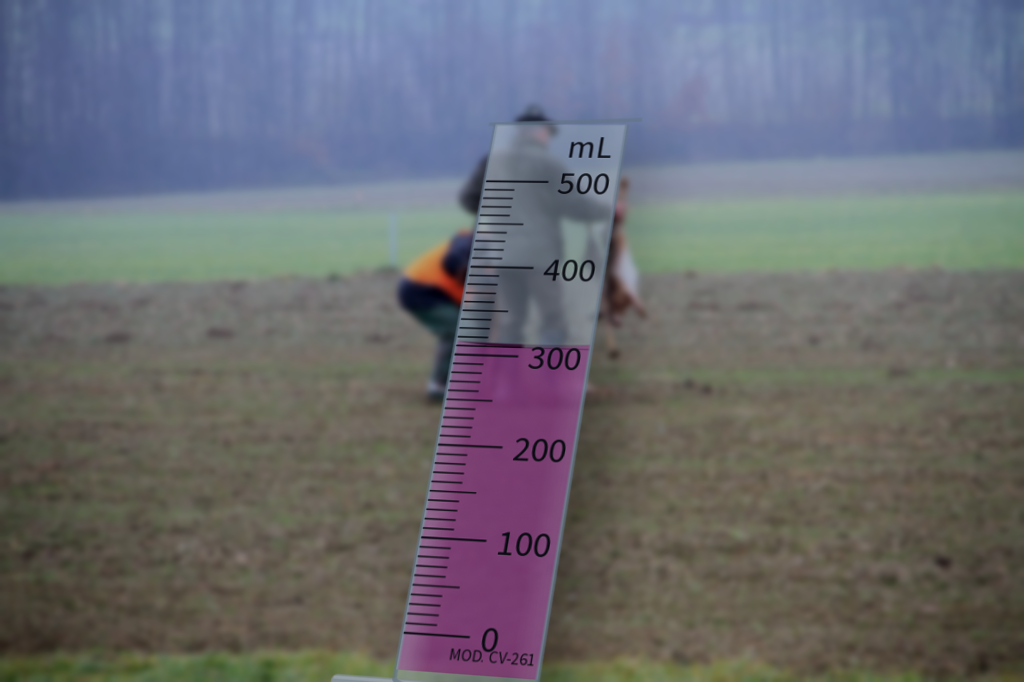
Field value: 310 mL
